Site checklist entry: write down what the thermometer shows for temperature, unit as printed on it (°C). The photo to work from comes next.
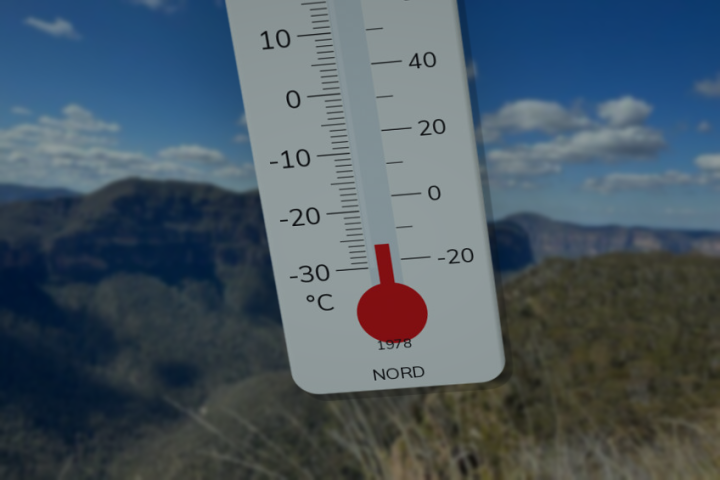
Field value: -26 °C
